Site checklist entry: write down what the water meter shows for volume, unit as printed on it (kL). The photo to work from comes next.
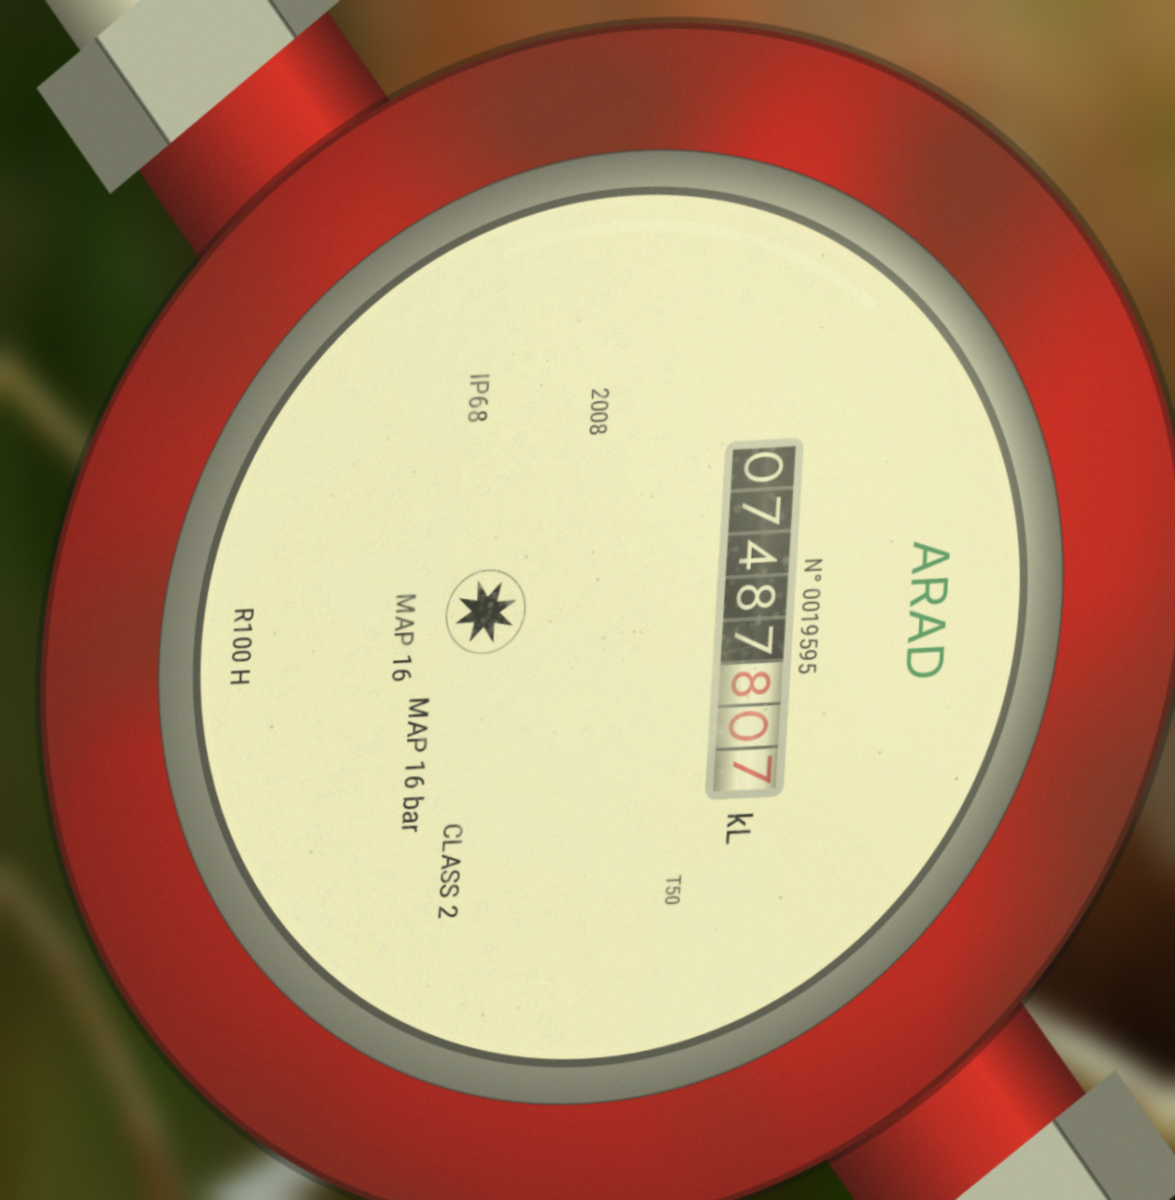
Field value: 7487.807 kL
